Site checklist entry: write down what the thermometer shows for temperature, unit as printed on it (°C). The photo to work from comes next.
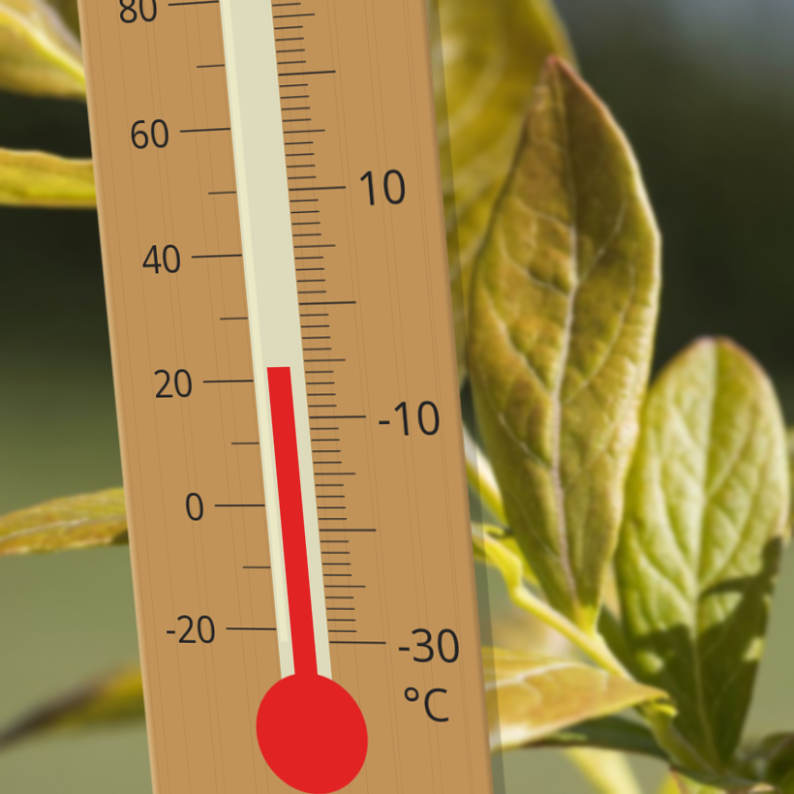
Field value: -5.5 °C
